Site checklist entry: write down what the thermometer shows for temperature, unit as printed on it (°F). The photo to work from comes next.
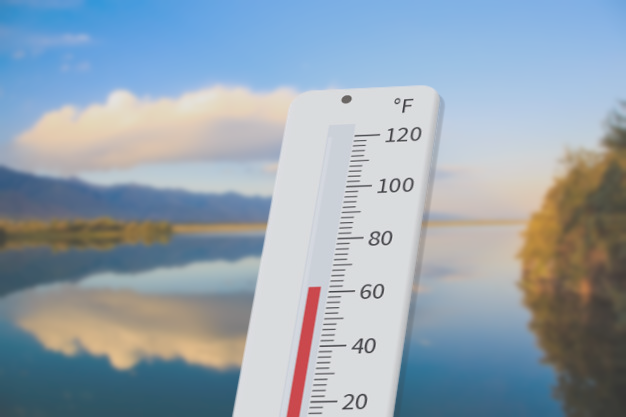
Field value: 62 °F
